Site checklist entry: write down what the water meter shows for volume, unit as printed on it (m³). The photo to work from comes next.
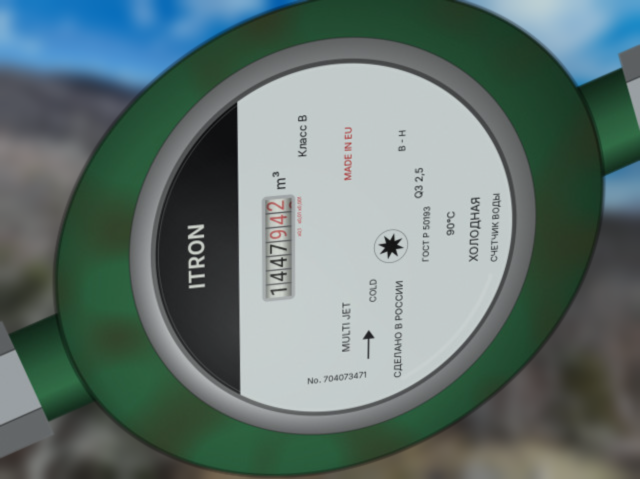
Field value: 1447.942 m³
